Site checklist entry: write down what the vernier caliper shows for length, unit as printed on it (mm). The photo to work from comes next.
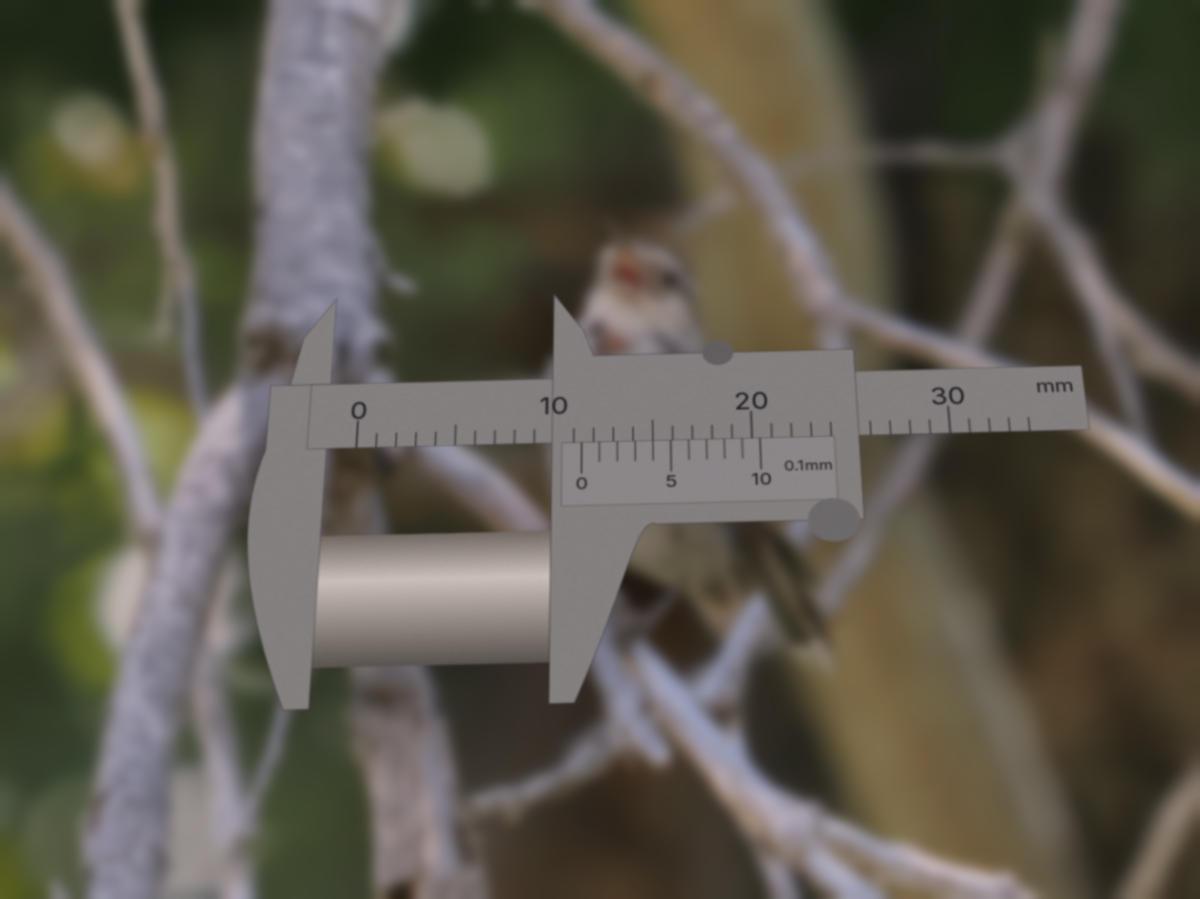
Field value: 11.4 mm
